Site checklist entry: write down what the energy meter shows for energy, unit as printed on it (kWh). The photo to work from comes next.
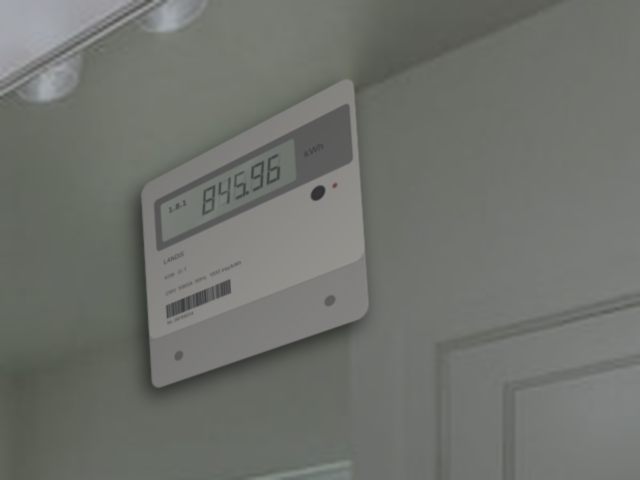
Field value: 845.96 kWh
